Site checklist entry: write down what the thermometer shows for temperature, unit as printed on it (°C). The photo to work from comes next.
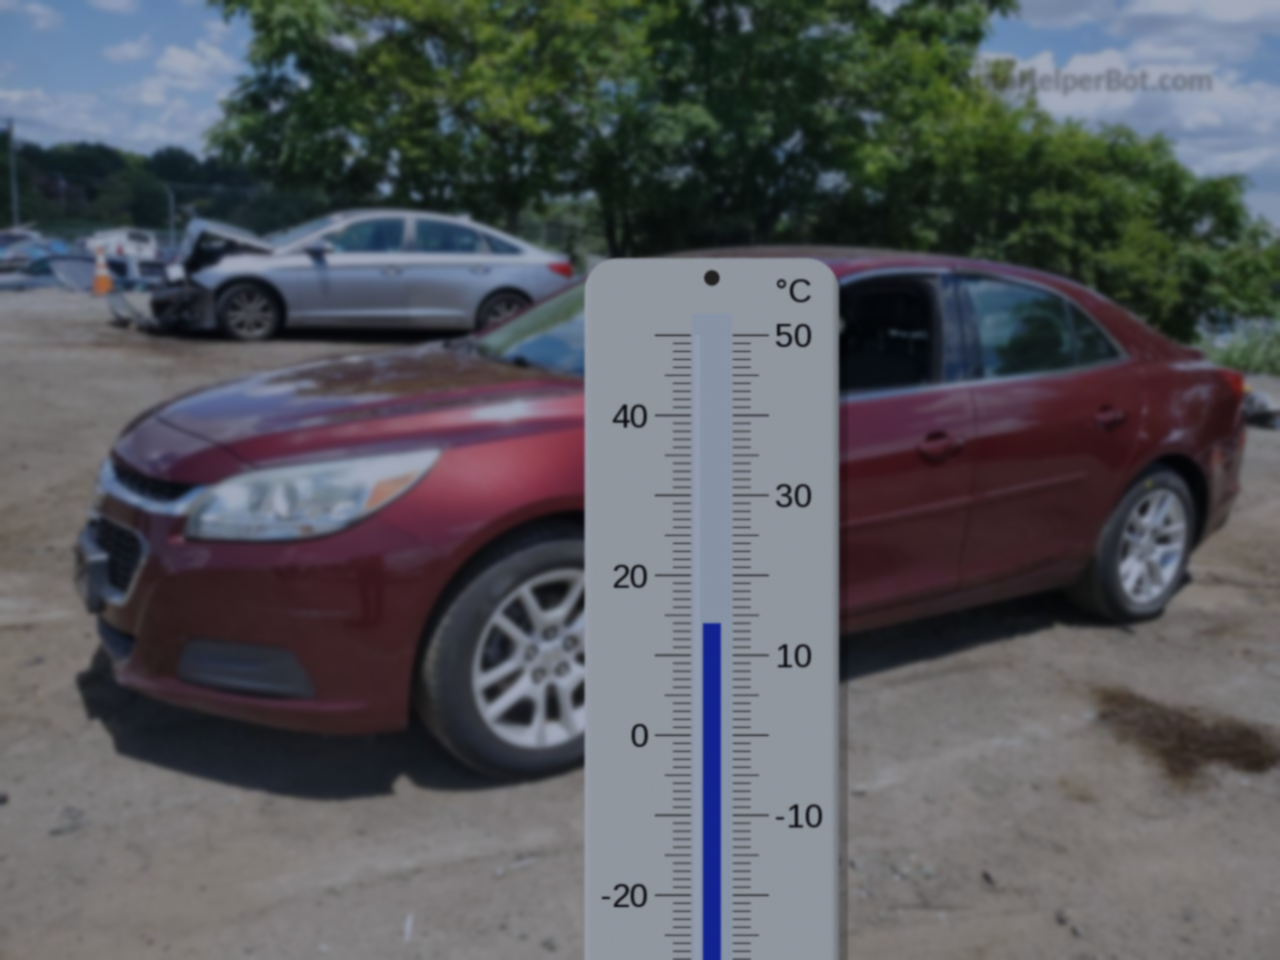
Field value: 14 °C
